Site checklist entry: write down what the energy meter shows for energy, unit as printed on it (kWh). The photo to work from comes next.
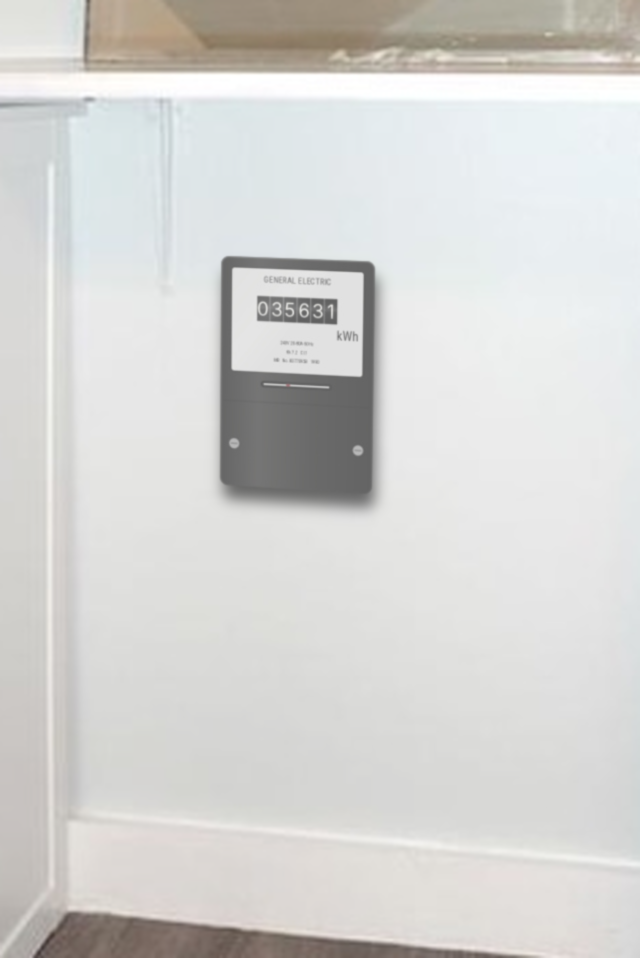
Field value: 35631 kWh
